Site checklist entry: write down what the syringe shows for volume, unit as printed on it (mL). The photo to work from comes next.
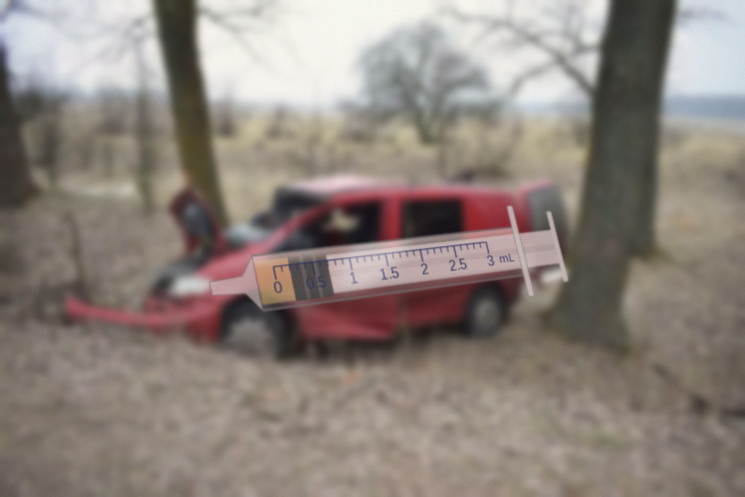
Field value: 0.2 mL
